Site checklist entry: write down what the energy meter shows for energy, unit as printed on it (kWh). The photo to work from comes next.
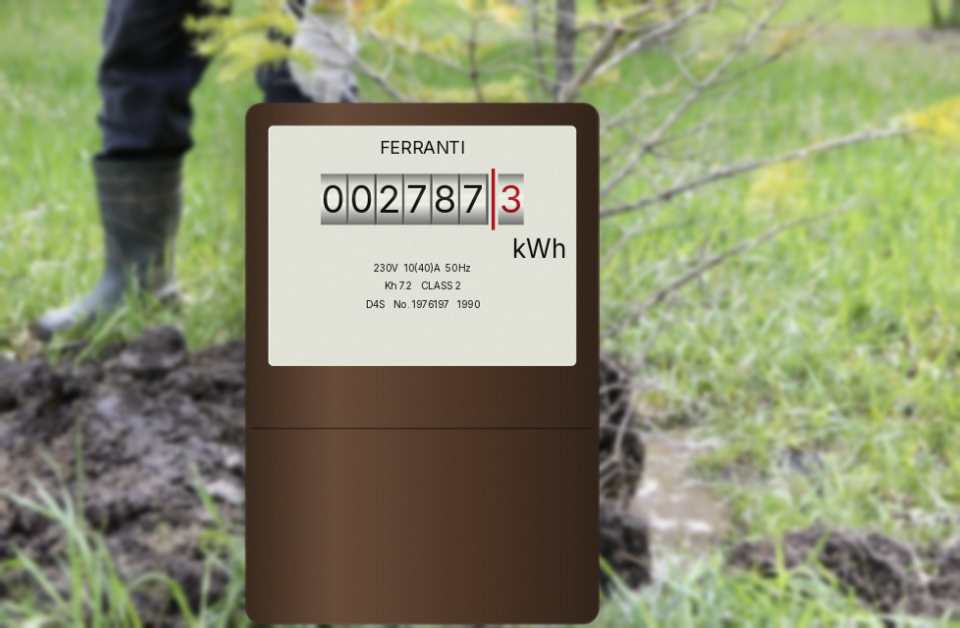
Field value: 2787.3 kWh
